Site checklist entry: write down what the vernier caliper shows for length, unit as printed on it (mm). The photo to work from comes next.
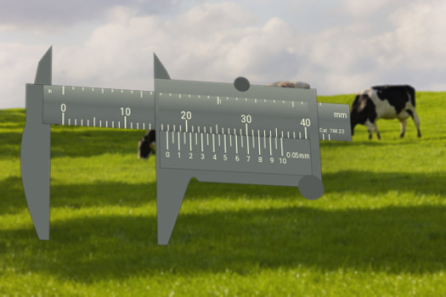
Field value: 16.8 mm
